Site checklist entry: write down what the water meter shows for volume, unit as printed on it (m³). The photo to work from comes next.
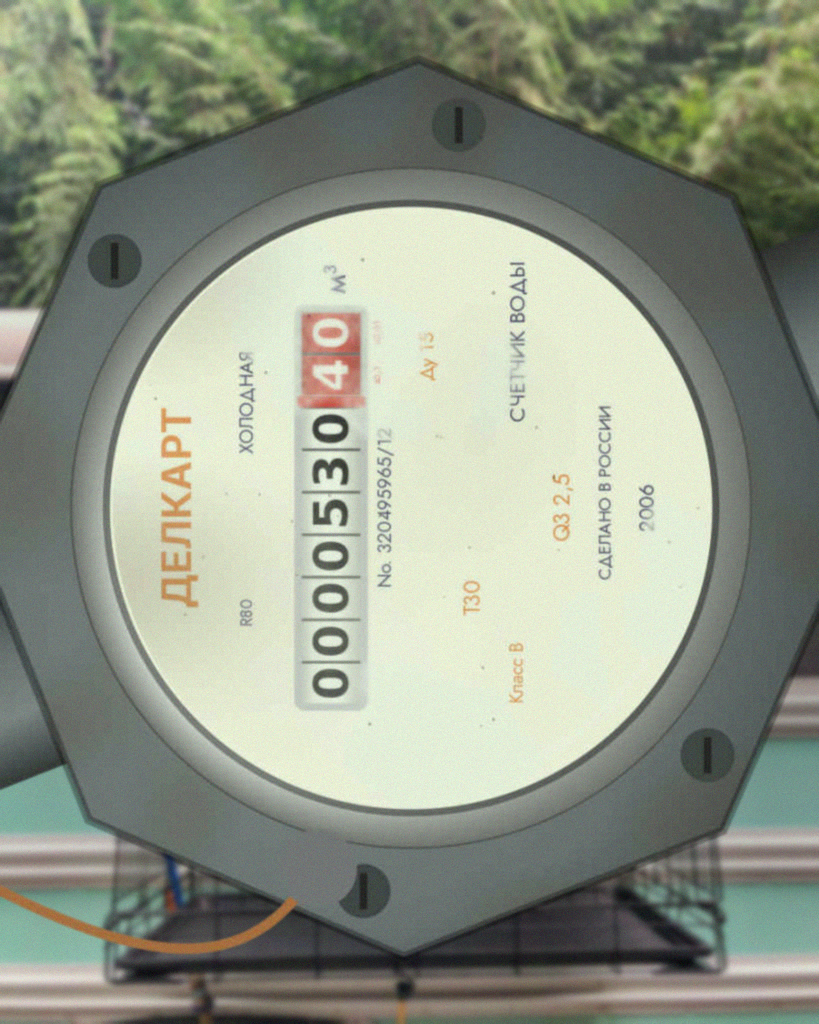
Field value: 530.40 m³
